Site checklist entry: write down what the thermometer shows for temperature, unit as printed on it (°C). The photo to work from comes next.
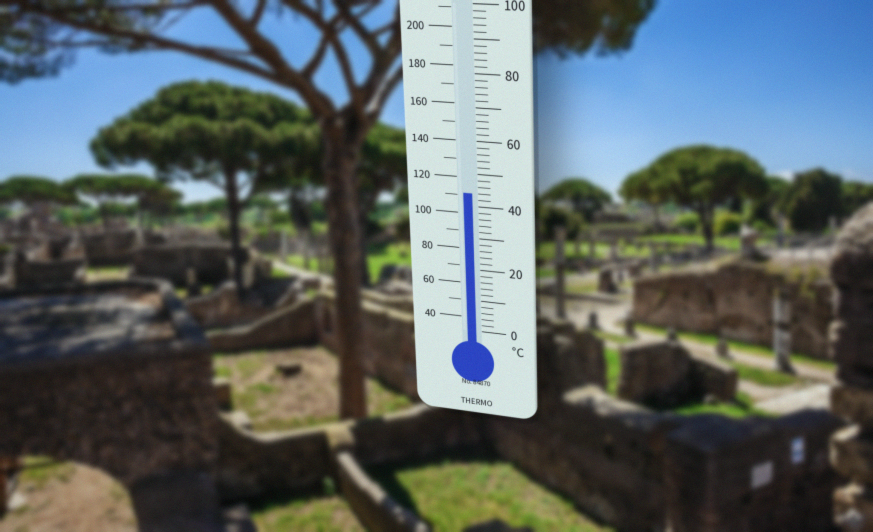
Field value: 44 °C
